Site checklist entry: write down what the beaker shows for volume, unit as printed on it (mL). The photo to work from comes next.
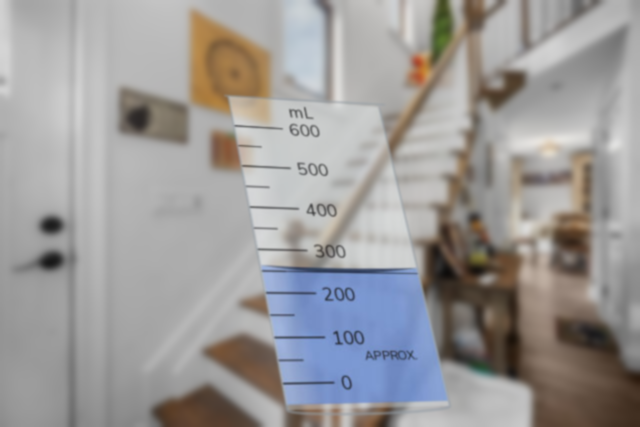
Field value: 250 mL
